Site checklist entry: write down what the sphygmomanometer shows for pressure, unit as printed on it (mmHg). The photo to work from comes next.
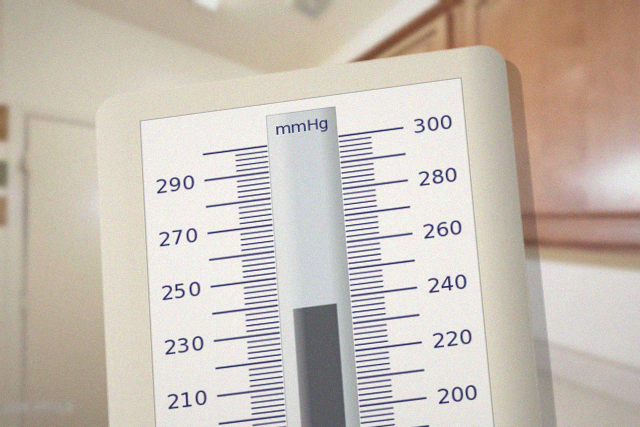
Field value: 238 mmHg
